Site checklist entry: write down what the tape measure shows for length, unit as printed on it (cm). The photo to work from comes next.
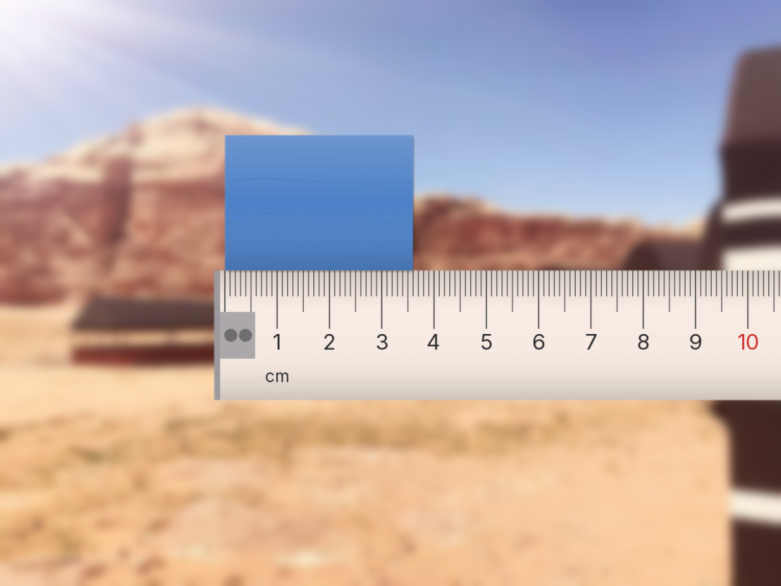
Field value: 3.6 cm
